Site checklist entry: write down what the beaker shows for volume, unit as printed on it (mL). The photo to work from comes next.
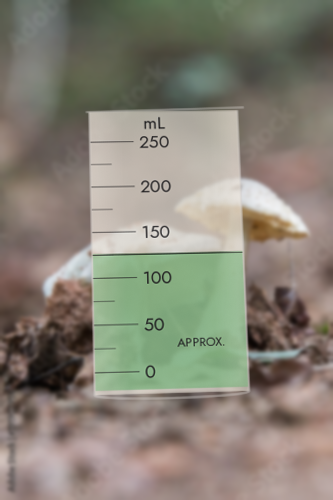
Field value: 125 mL
